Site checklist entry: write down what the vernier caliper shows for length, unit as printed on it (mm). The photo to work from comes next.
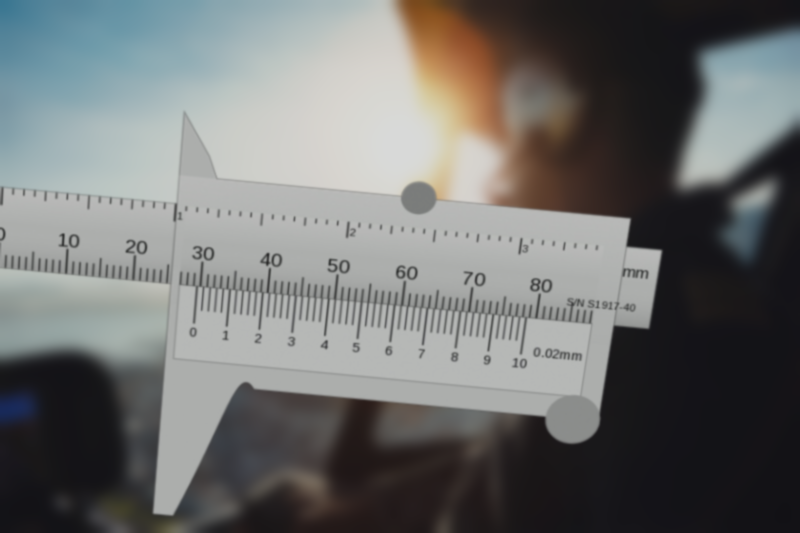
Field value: 29.5 mm
